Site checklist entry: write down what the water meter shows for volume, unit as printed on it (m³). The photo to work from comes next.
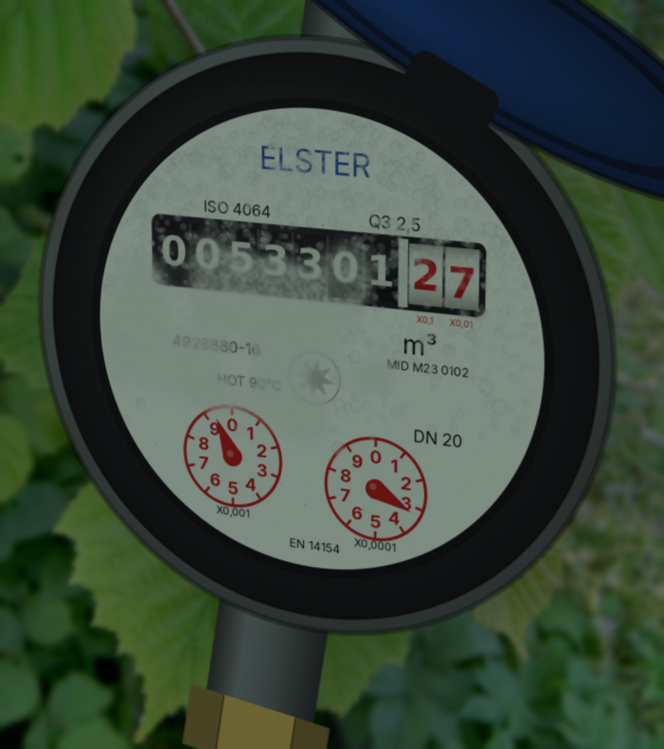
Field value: 53301.2693 m³
